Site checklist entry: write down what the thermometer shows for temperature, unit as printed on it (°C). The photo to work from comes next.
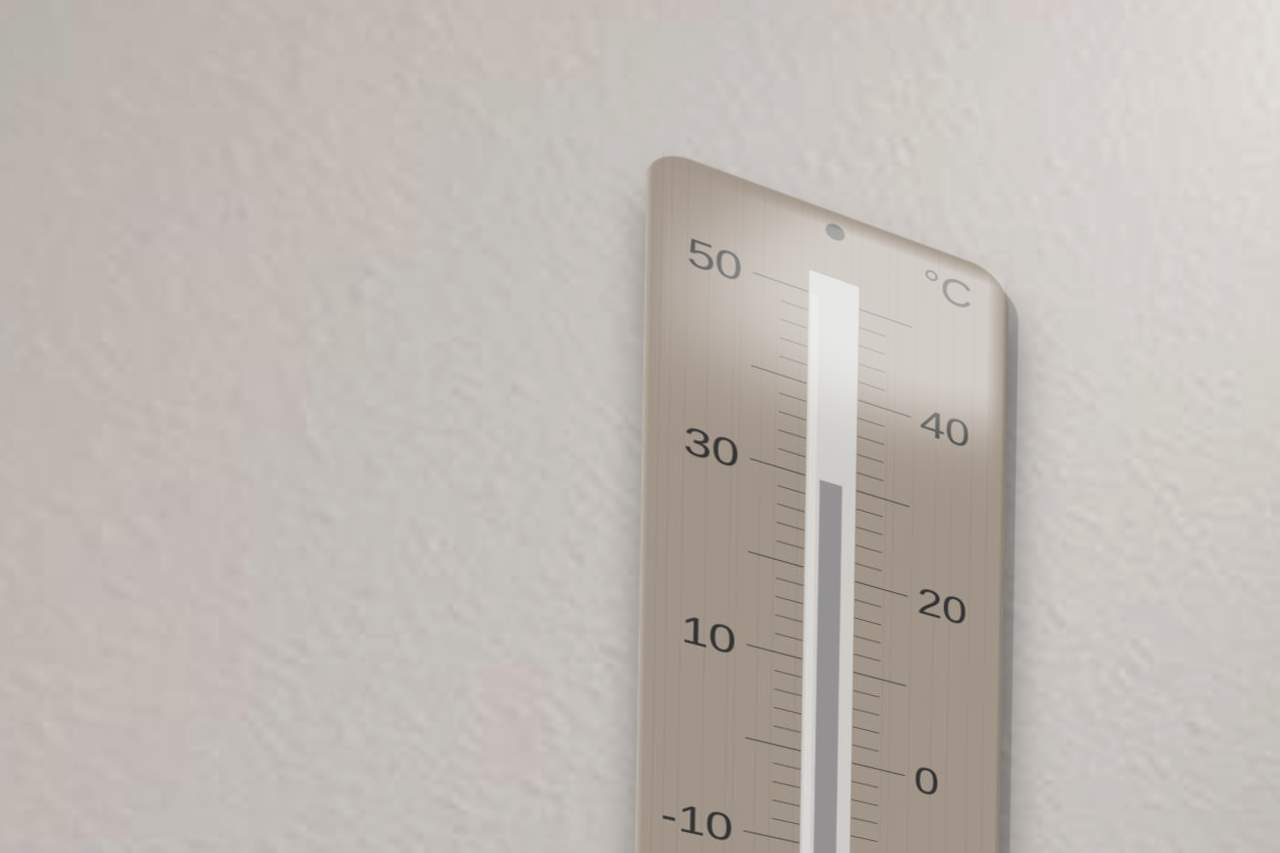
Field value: 30 °C
